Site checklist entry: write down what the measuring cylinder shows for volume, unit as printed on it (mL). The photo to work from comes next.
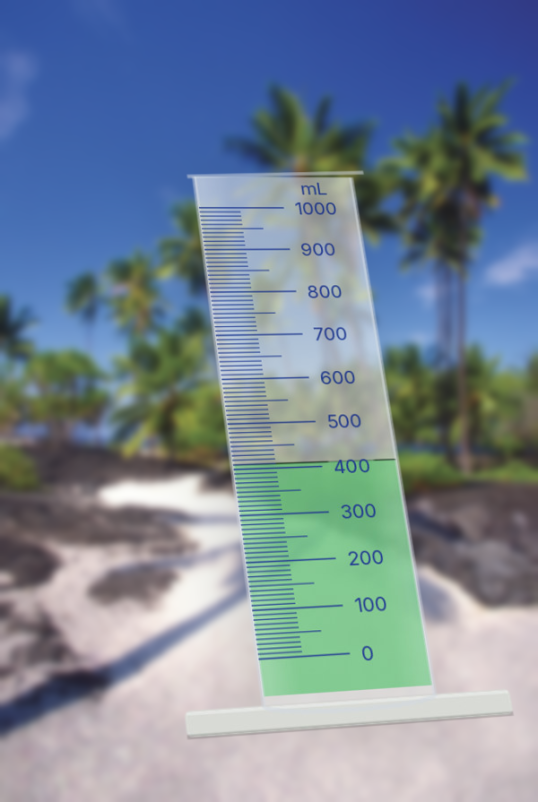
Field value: 410 mL
